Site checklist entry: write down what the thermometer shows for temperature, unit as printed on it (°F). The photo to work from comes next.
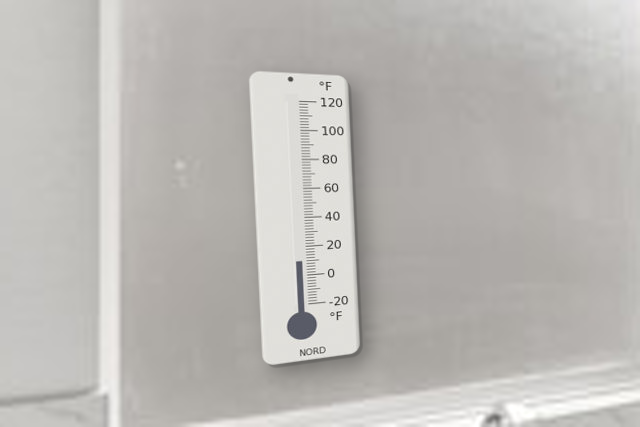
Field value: 10 °F
